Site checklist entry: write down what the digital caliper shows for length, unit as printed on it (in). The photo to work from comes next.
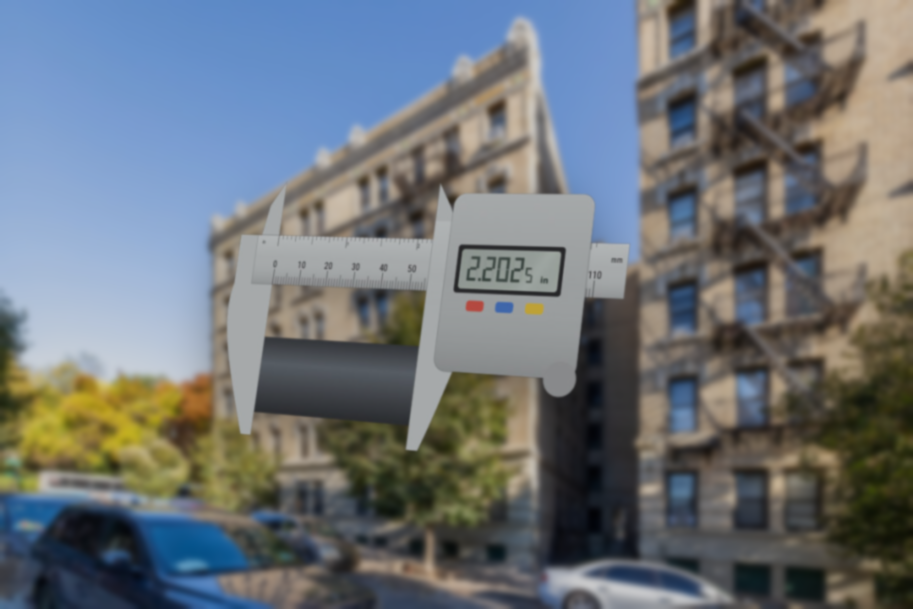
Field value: 2.2025 in
